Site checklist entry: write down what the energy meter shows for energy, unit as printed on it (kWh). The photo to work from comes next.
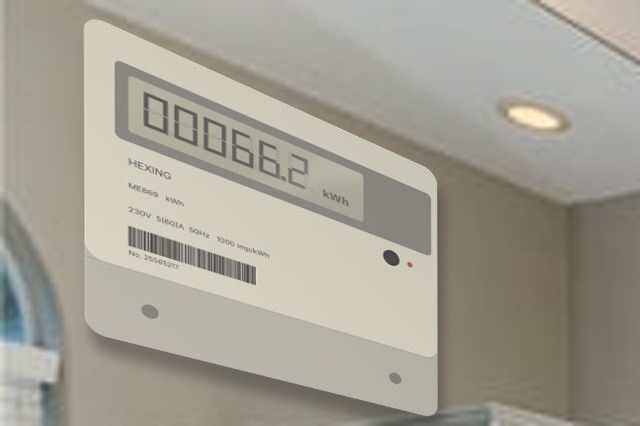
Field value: 66.2 kWh
